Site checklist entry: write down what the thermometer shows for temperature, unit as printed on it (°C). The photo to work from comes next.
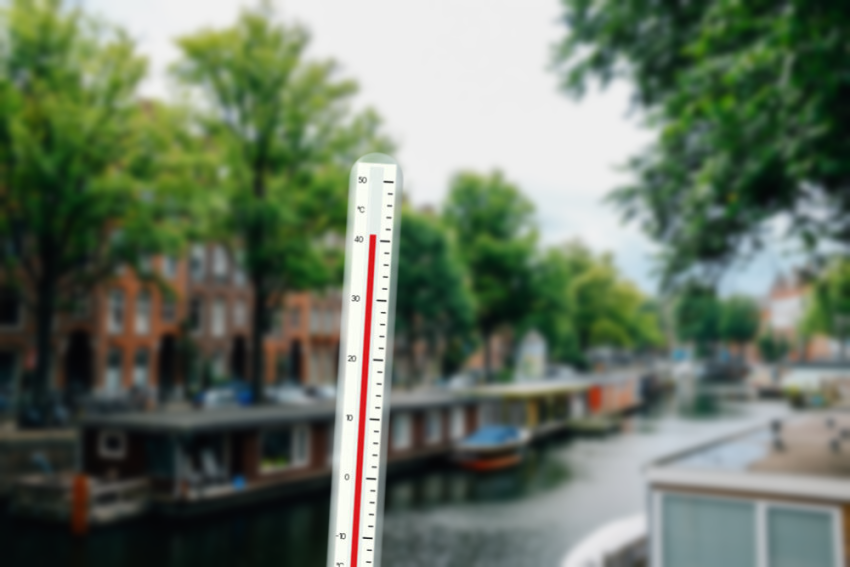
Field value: 41 °C
